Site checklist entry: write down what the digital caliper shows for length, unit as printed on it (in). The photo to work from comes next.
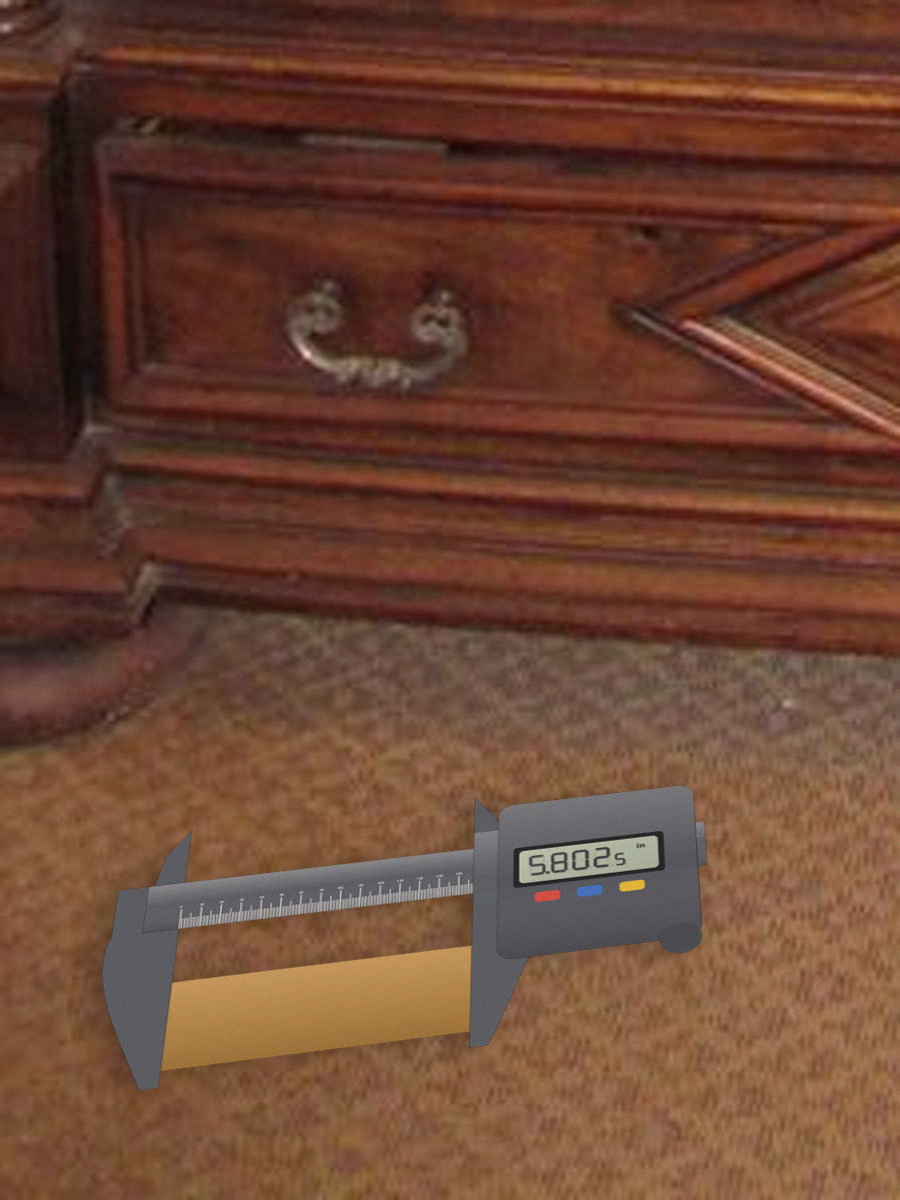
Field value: 5.8025 in
